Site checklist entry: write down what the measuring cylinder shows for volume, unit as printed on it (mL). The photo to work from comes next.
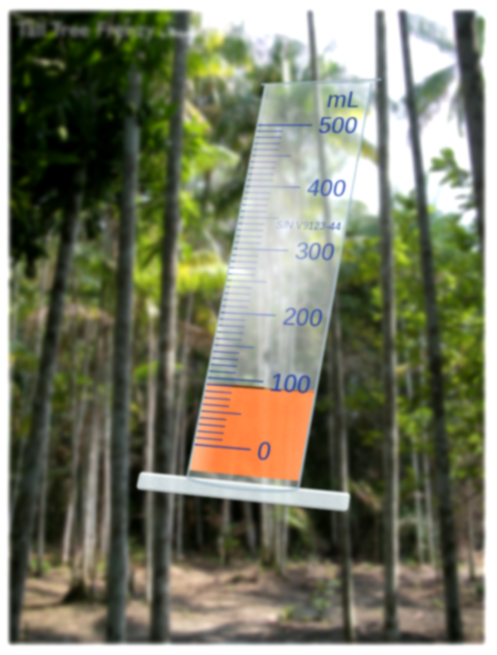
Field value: 90 mL
